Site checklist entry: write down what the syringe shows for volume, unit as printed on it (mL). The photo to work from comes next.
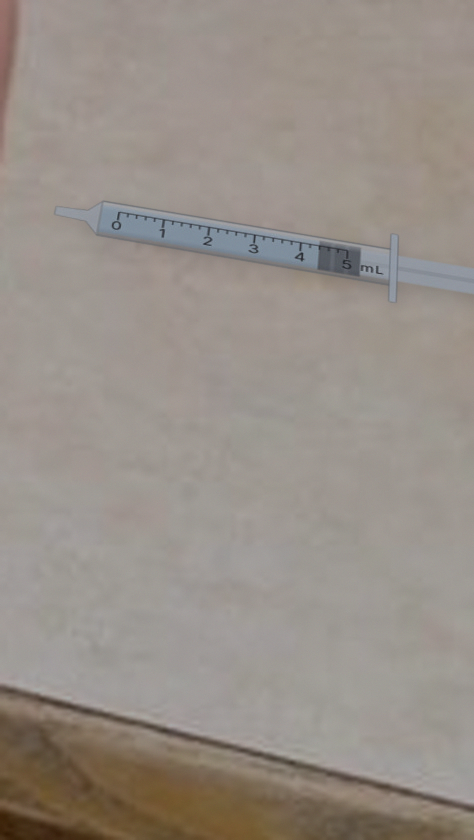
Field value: 4.4 mL
